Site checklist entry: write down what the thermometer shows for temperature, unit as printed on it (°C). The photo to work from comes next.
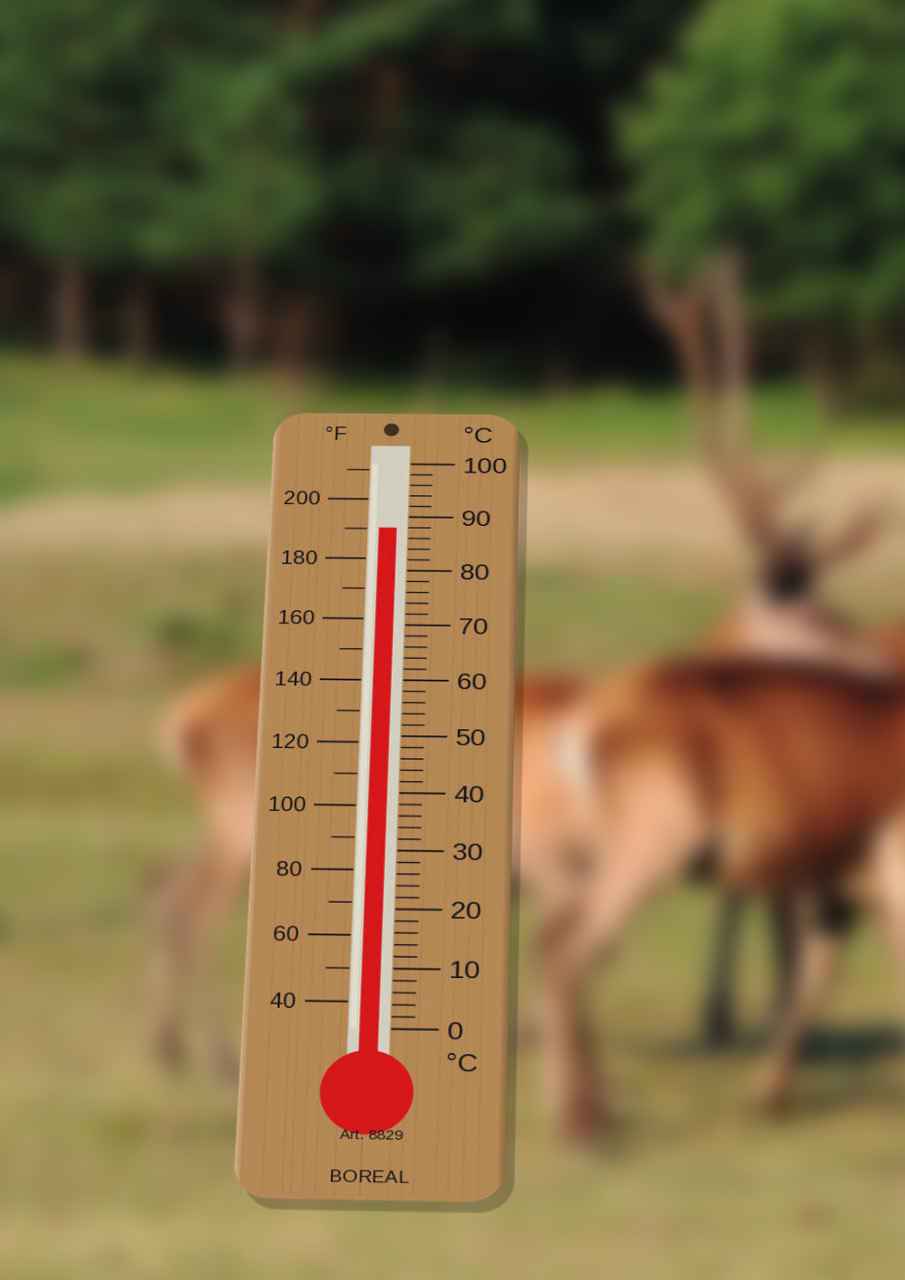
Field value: 88 °C
